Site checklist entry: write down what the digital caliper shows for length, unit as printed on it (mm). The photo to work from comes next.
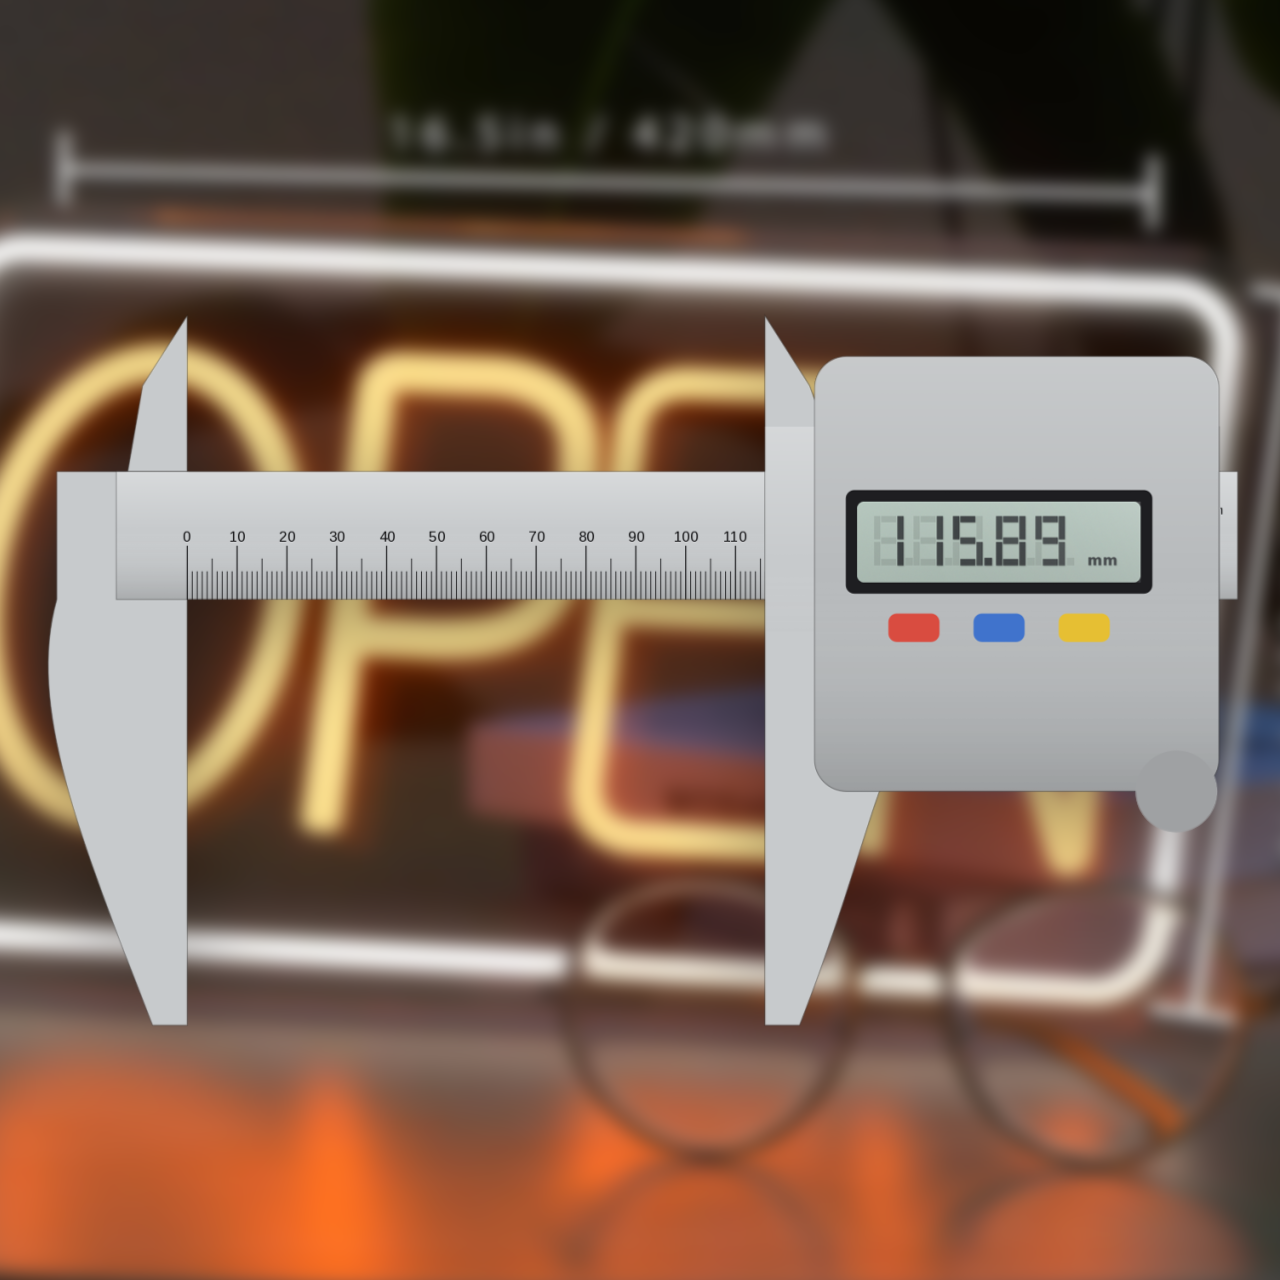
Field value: 115.89 mm
